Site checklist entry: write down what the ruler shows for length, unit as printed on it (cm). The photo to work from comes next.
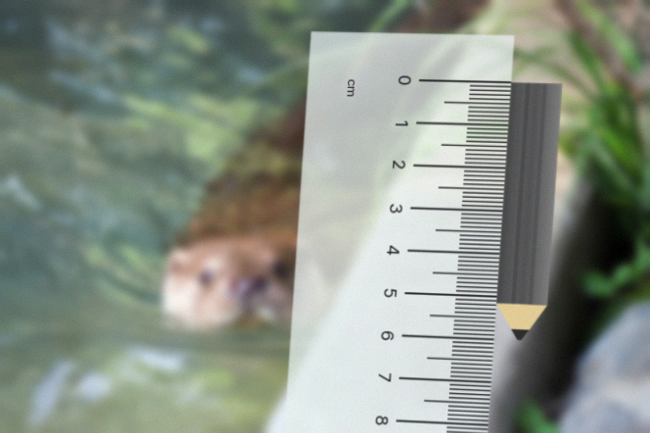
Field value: 6 cm
